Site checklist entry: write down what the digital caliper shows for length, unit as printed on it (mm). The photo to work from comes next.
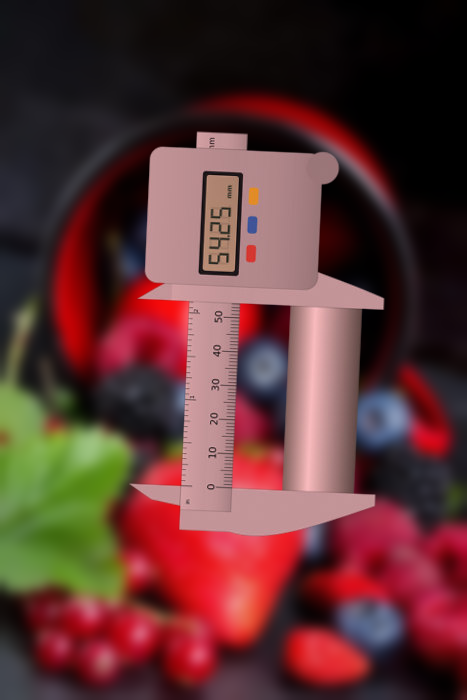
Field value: 54.25 mm
